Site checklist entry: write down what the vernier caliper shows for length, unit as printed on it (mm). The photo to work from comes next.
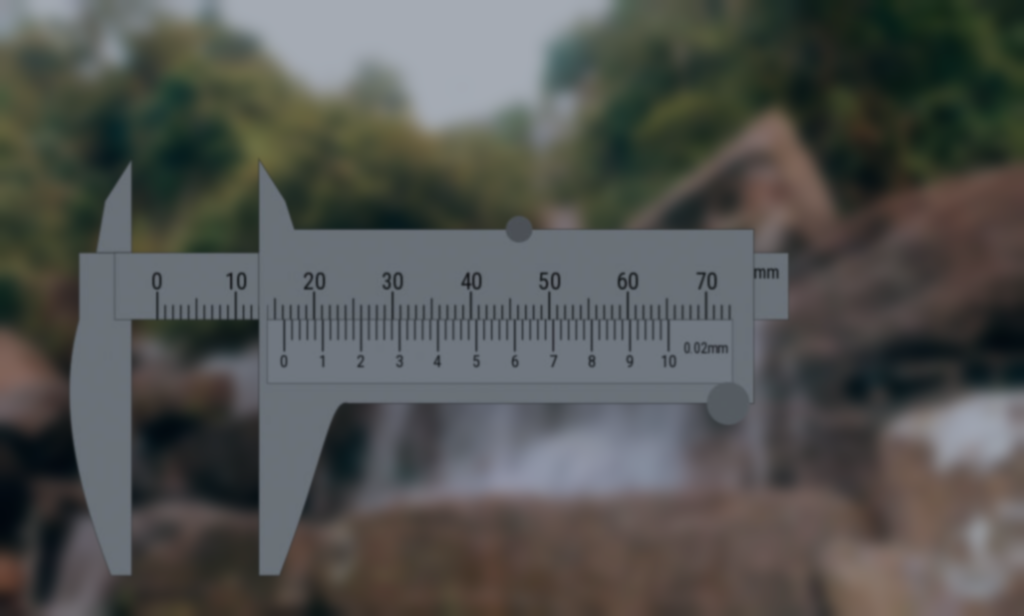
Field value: 16.2 mm
